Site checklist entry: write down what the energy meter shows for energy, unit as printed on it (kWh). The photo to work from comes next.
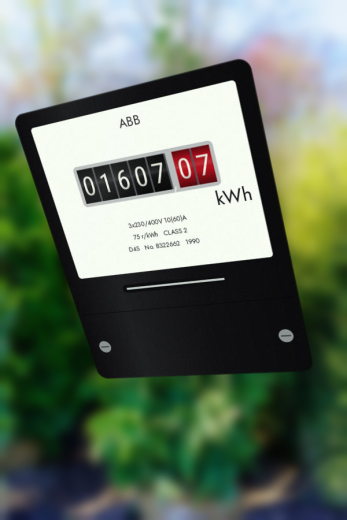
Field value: 1607.07 kWh
